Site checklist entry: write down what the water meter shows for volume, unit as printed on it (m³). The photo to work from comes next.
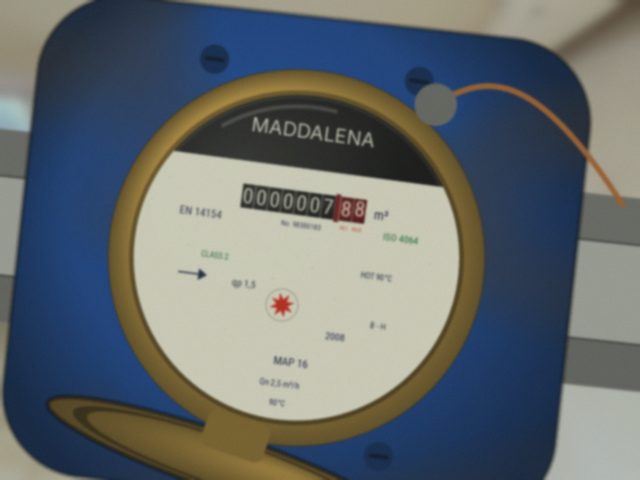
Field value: 7.88 m³
